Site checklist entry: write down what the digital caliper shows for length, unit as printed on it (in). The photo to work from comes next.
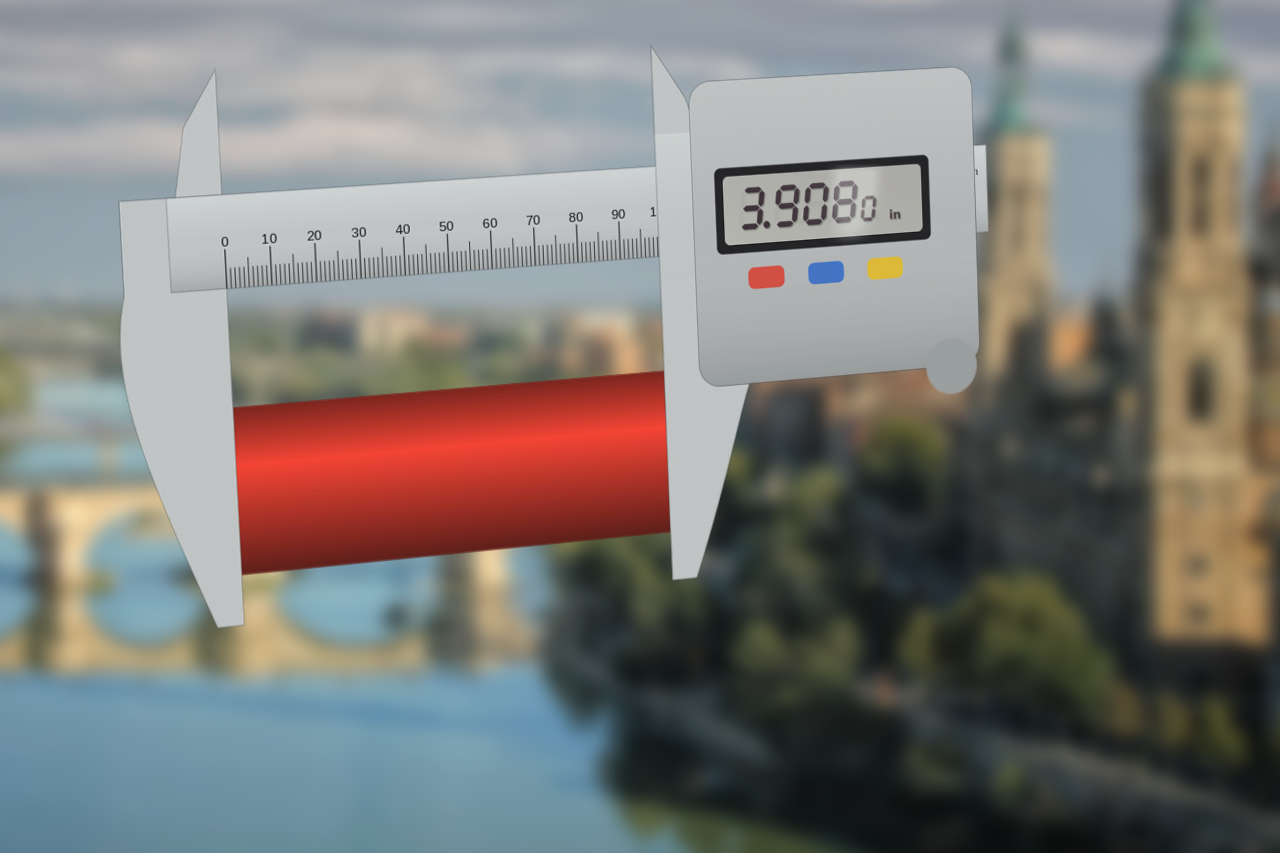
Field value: 3.9080 in
